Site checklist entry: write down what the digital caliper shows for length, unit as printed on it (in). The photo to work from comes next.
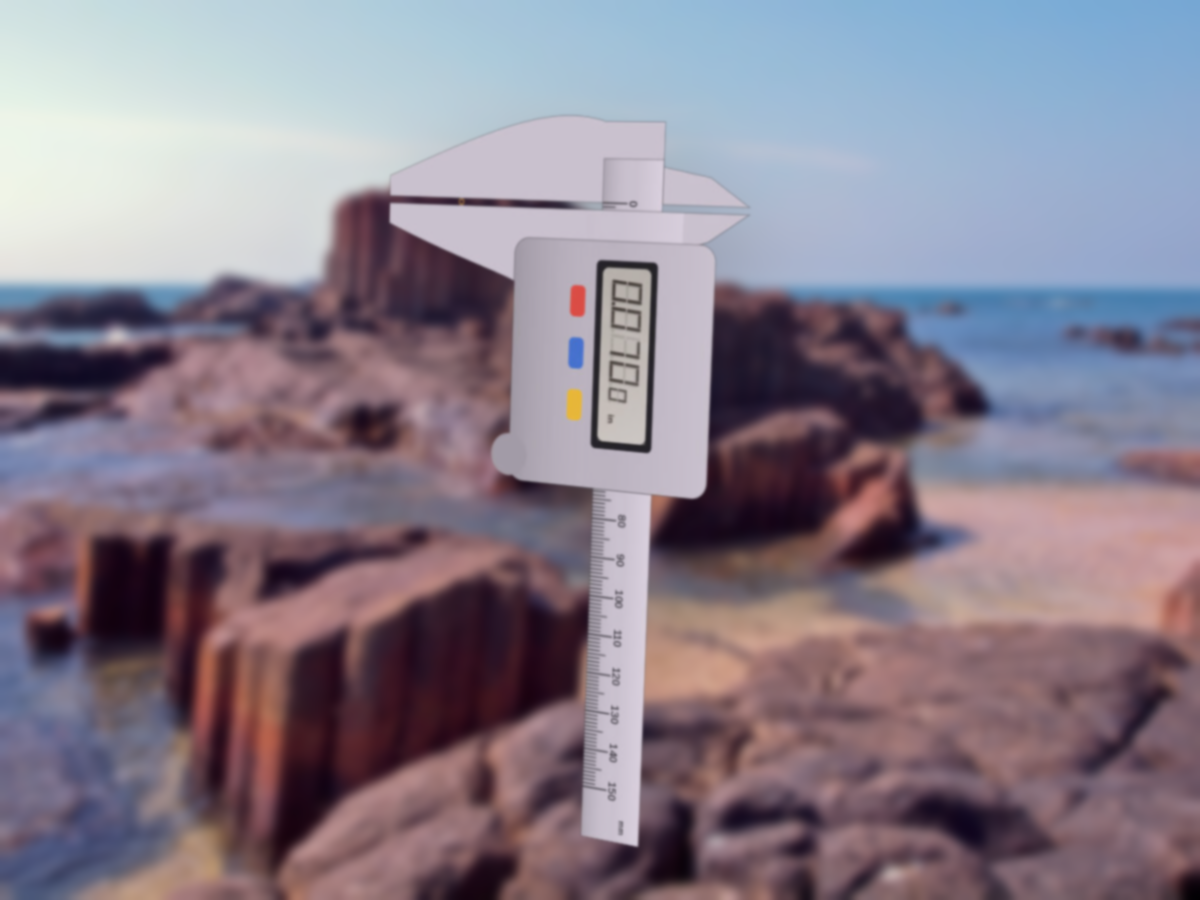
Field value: 0.0700 in
